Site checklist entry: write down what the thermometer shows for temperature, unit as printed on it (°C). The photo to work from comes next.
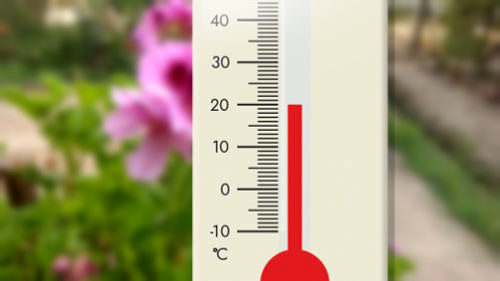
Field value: 20 °C
